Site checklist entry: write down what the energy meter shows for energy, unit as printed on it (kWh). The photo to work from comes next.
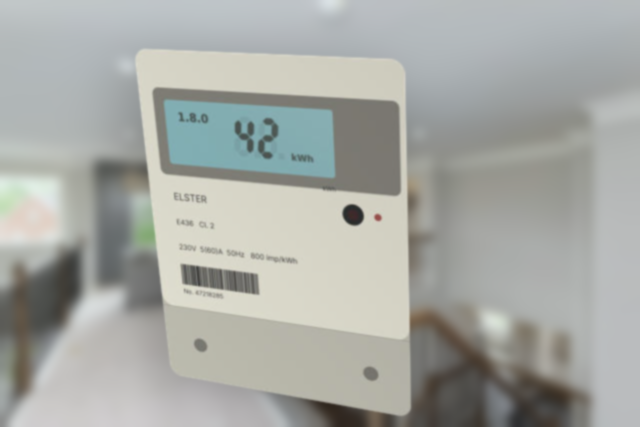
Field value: 42 kWh
